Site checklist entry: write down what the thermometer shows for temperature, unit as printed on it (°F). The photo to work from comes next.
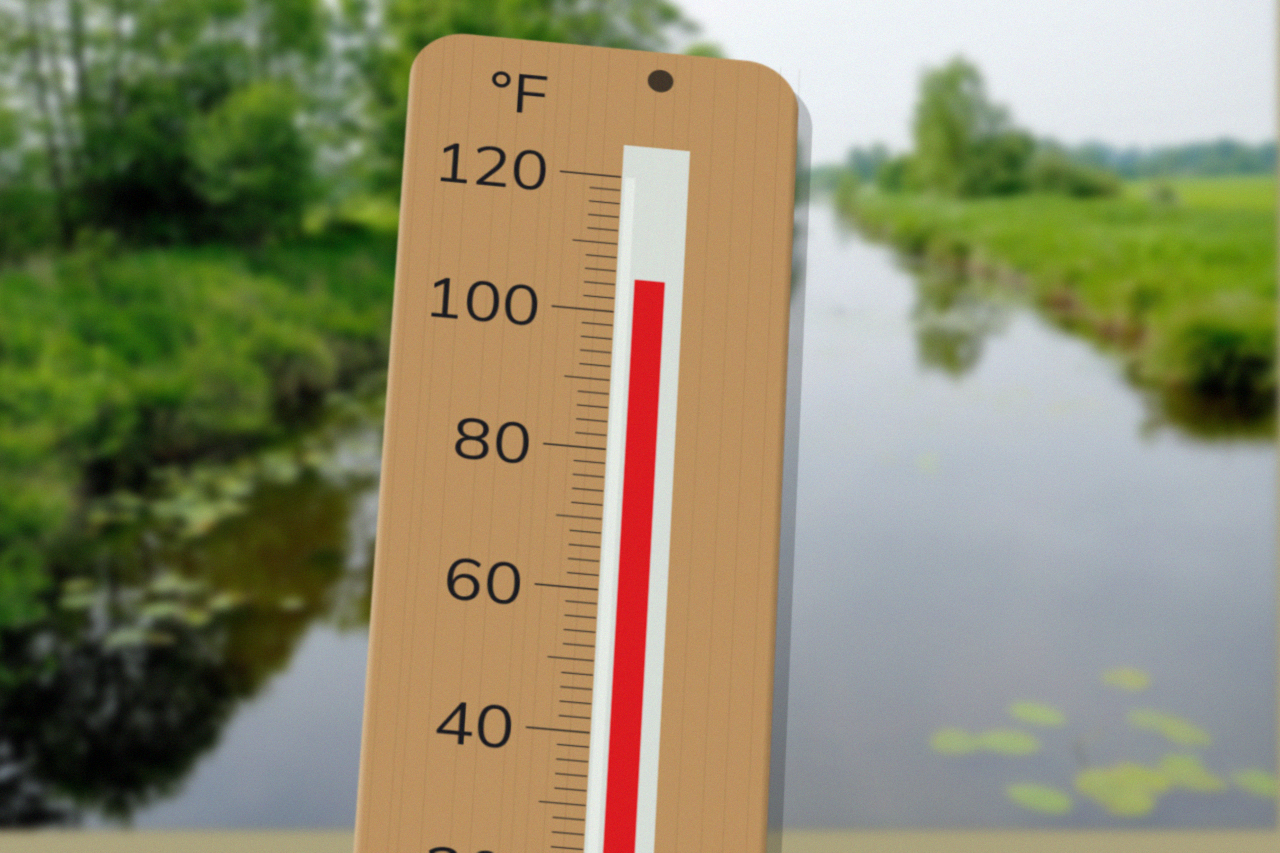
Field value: 105 °F
